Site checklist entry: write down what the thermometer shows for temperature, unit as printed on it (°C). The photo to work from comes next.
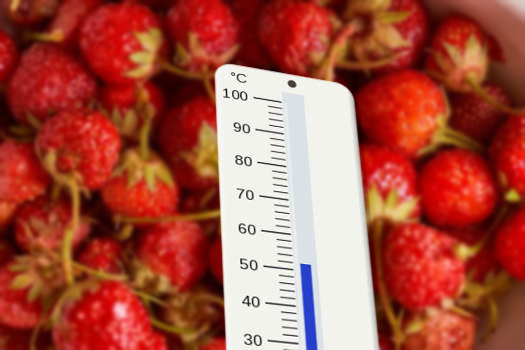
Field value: 52 °C
